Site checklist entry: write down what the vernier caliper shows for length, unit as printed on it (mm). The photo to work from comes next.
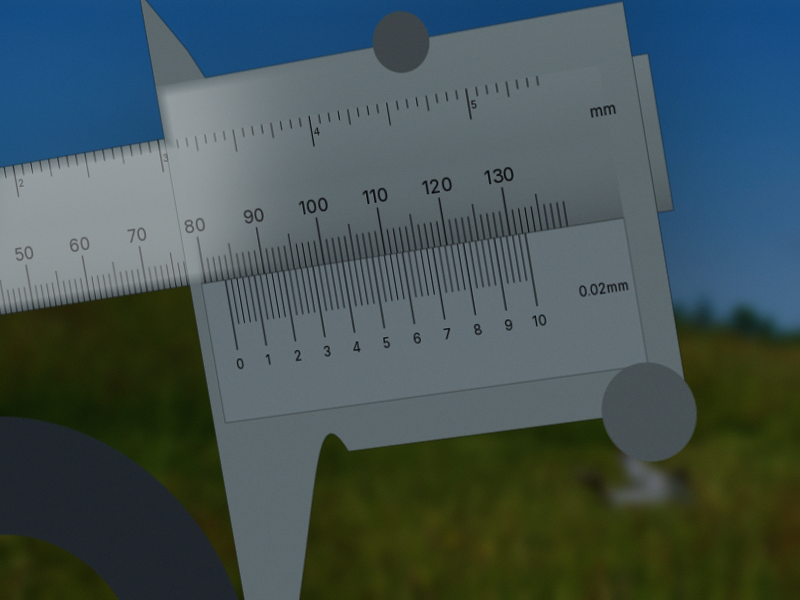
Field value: 83.4 mm
